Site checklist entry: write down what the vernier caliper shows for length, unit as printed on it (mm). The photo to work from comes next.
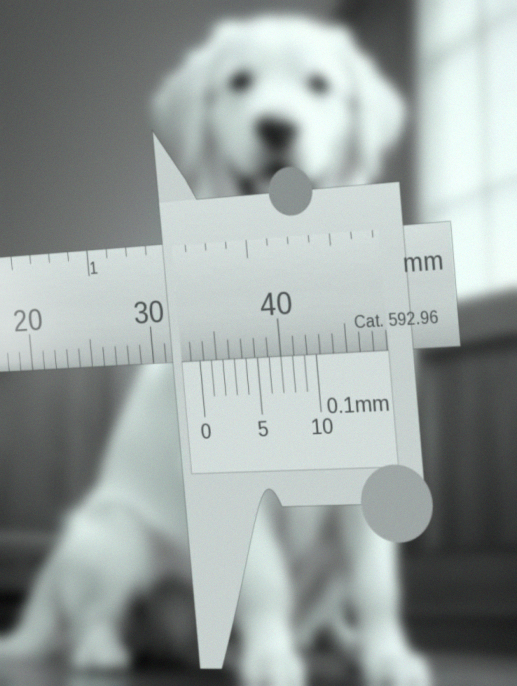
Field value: 33.7 mm
